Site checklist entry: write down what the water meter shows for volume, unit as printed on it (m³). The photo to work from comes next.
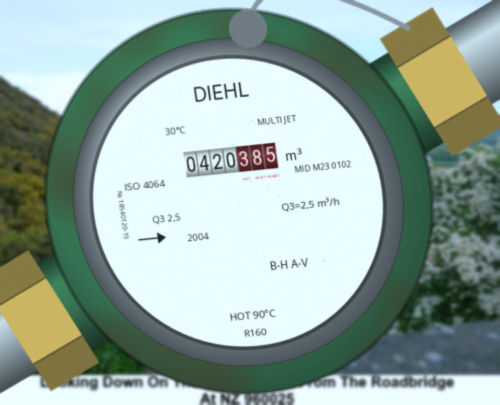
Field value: 420.385 m³
